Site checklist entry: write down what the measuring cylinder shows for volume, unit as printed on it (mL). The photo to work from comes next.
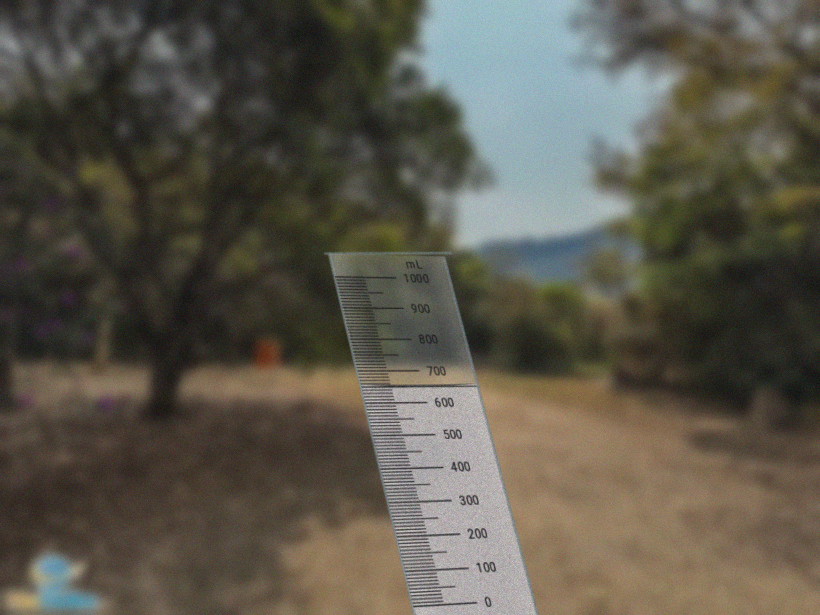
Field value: 650 mL
